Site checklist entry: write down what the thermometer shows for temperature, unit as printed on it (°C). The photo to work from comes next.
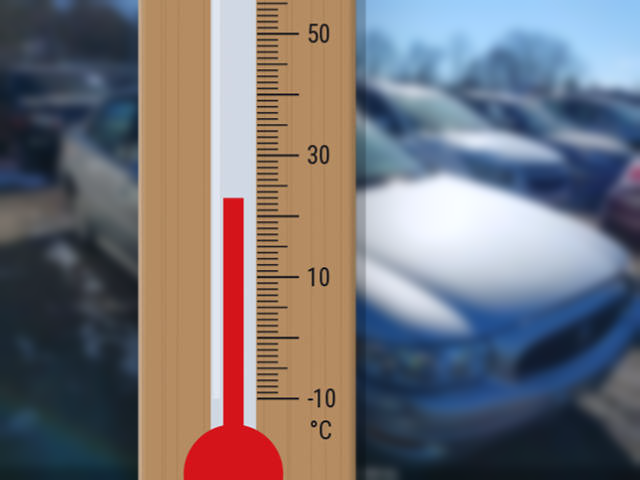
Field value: 23 °C
